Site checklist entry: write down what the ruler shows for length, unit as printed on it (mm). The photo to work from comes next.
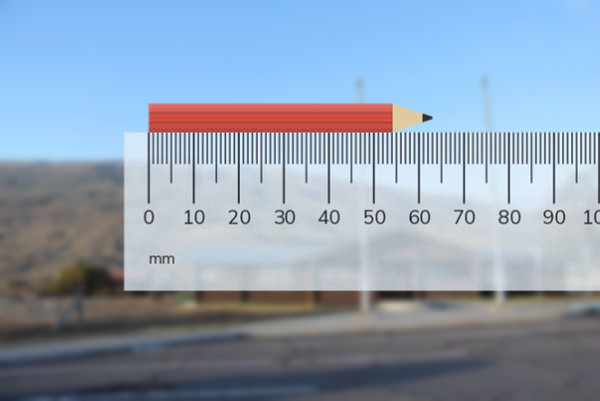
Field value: 63 mm
